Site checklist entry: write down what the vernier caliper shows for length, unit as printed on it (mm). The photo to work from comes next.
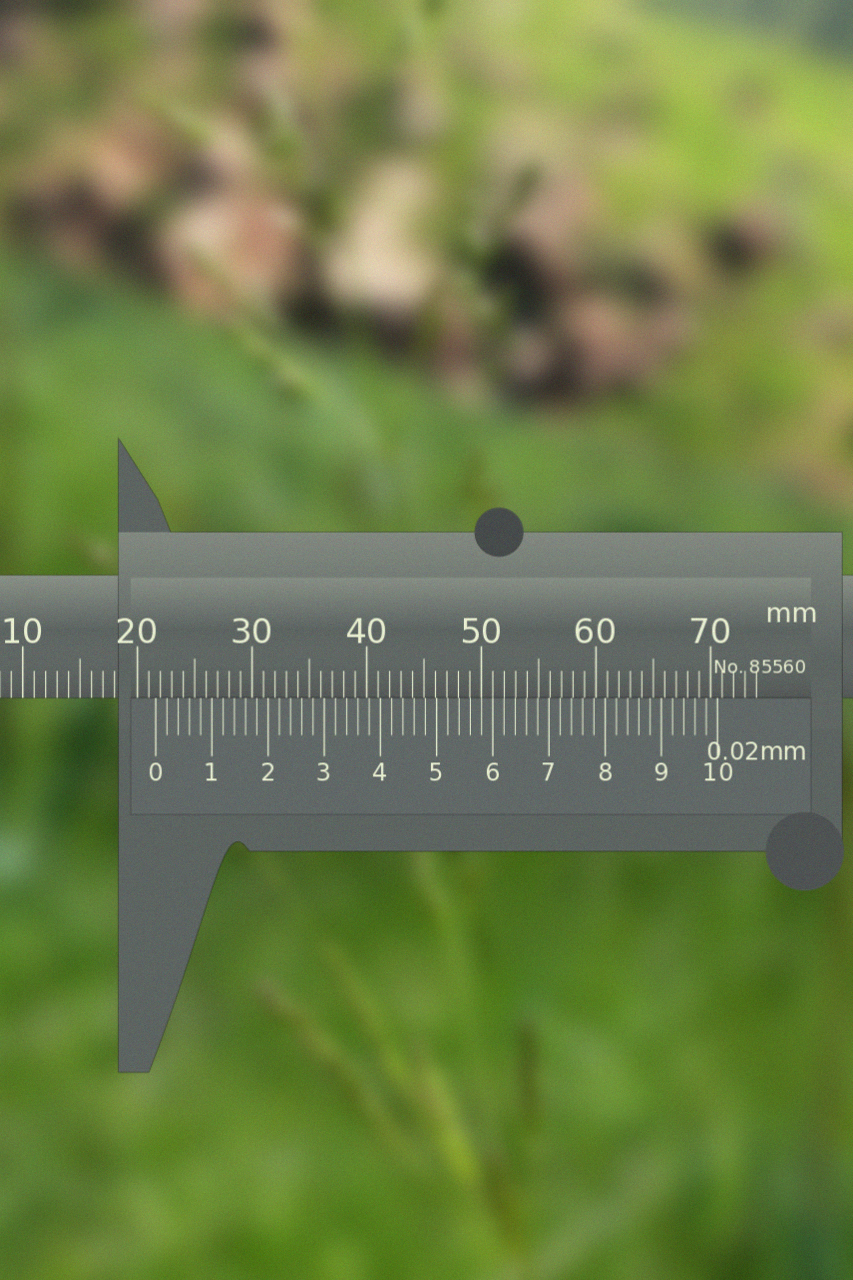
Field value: 21.6 mm
